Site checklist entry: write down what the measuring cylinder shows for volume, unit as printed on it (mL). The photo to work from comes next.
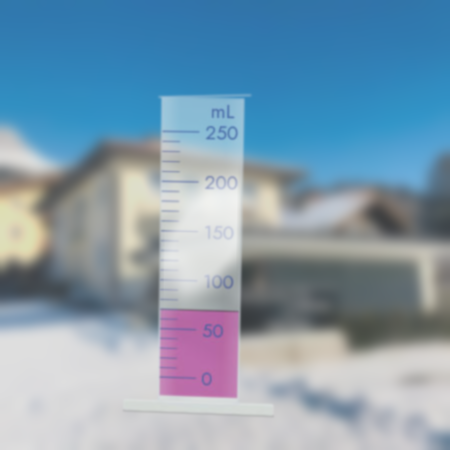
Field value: 70 mL
